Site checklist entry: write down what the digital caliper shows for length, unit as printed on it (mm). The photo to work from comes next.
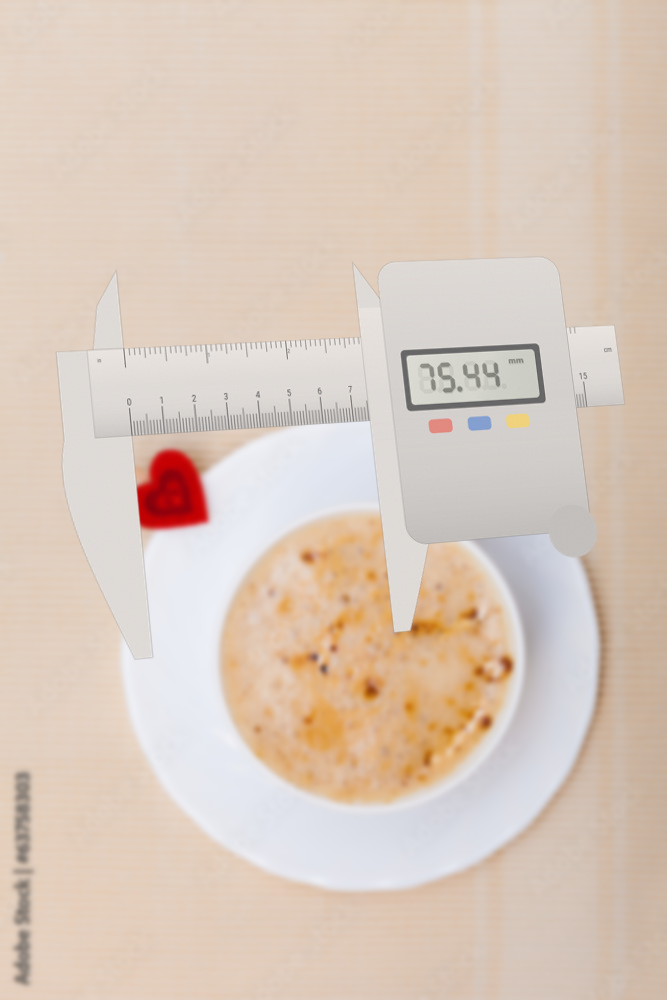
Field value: 75.44 mm
